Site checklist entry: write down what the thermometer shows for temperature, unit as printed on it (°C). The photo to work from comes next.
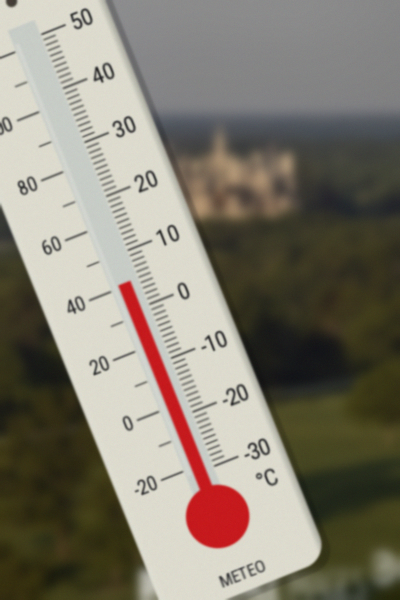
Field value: 5 °C
